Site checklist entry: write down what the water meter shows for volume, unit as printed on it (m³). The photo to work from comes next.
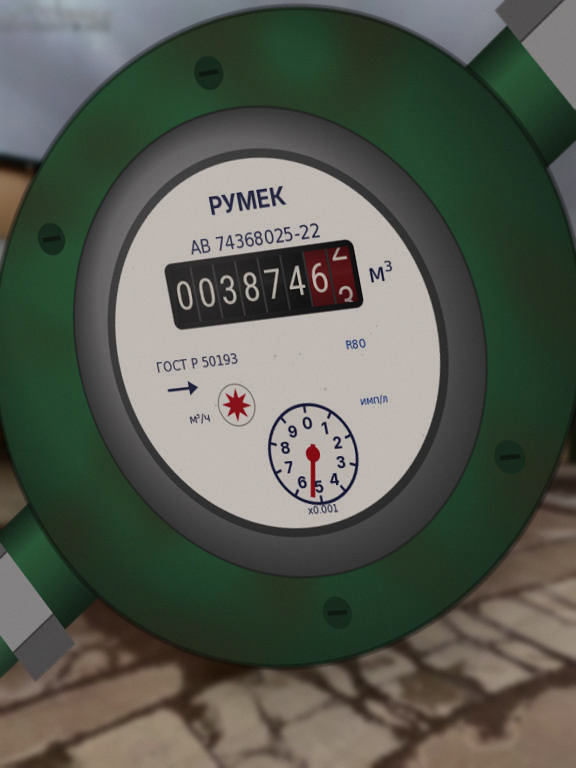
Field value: 3874.625 m³
